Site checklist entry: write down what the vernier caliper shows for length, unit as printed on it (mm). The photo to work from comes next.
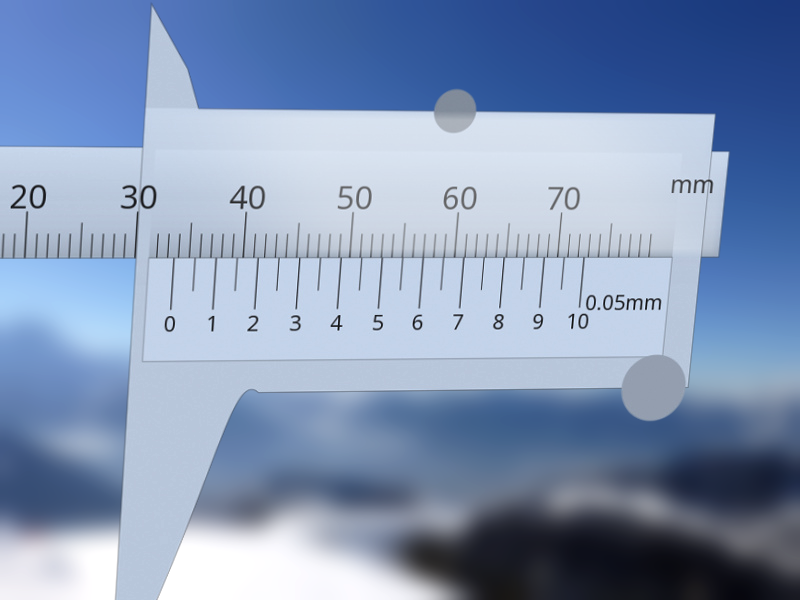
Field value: 33.6 mm
